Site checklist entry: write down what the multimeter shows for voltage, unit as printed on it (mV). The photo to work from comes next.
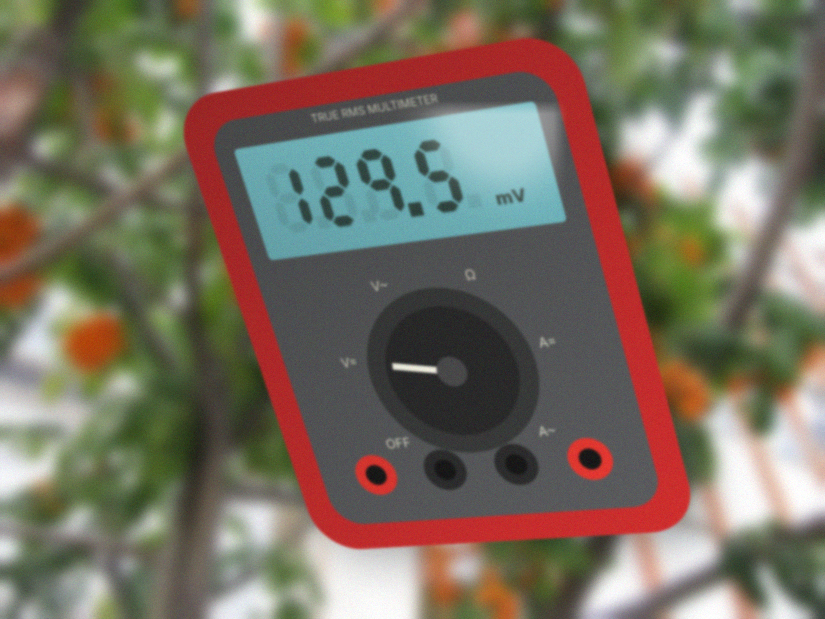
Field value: 129.5 mV
